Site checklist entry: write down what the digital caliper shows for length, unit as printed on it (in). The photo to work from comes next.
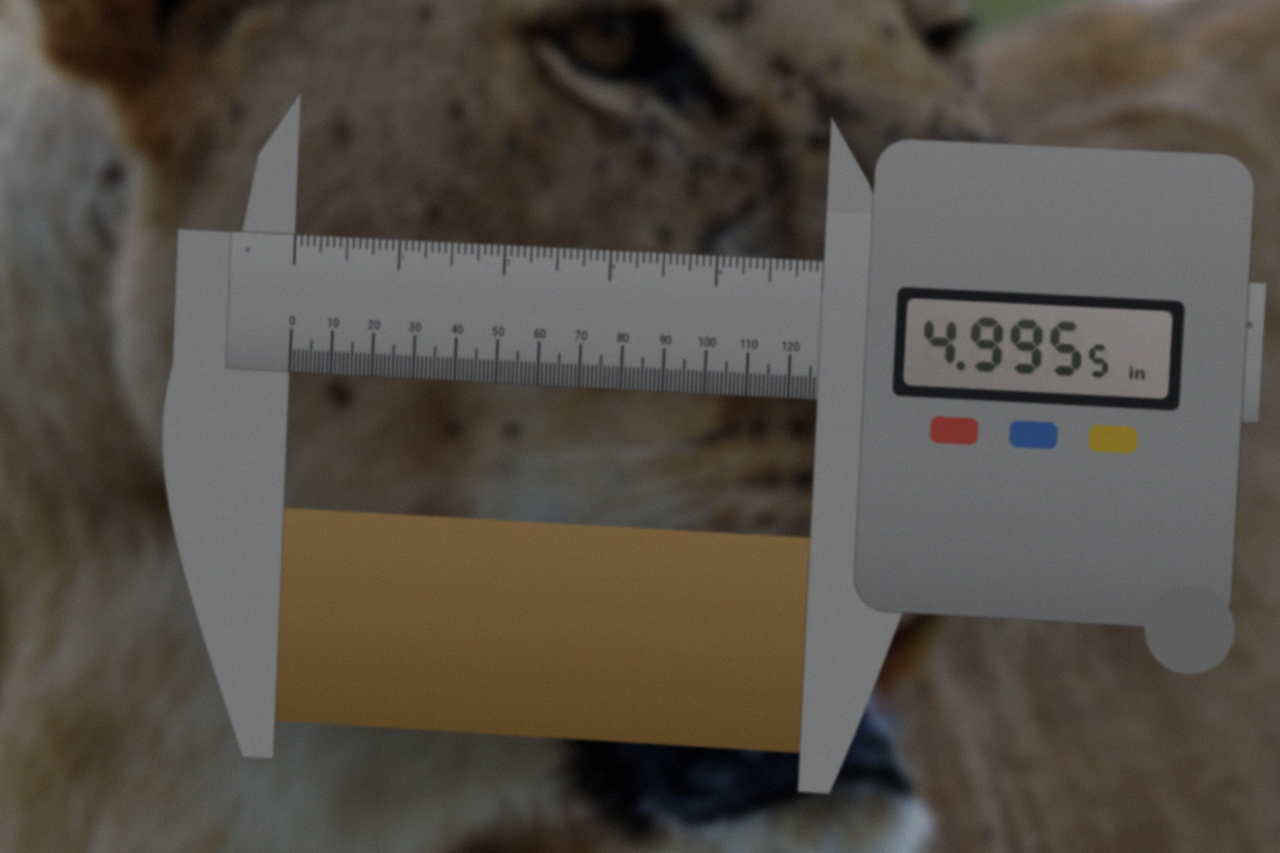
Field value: 4.9955 in
